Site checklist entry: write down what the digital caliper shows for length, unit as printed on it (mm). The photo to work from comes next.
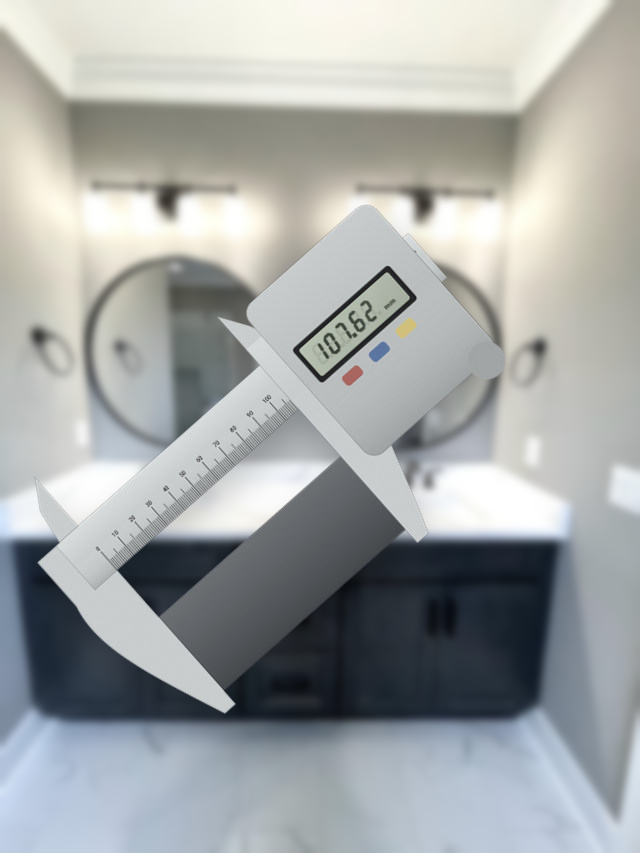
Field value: 107.62 mm
